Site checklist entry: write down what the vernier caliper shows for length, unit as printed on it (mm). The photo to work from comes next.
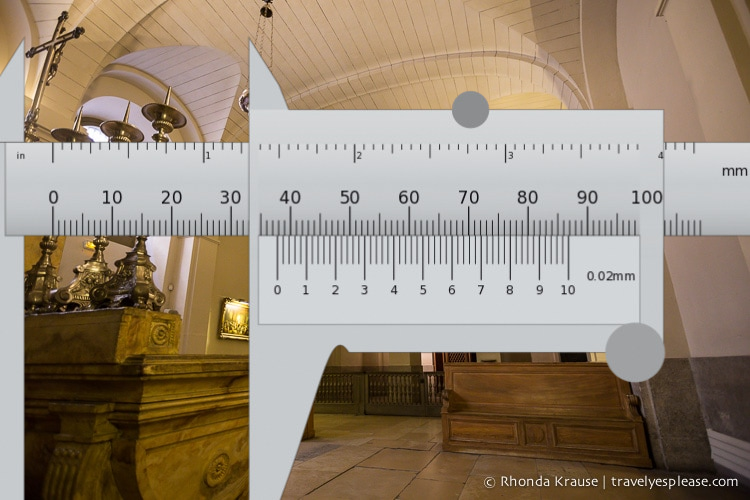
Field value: 37.8 mm
